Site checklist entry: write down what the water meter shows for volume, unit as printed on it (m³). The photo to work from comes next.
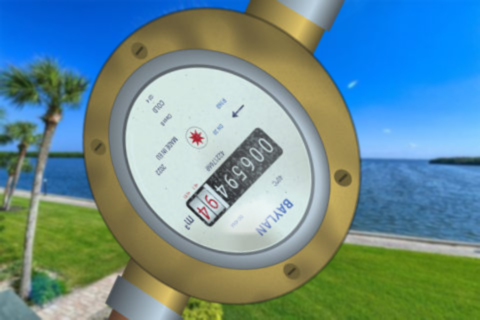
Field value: 6594.94 m³
